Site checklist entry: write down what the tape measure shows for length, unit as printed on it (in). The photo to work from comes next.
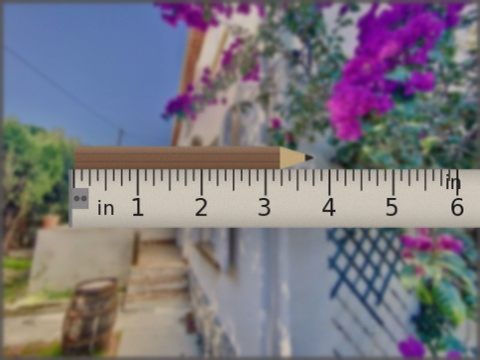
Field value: 3.75 in
